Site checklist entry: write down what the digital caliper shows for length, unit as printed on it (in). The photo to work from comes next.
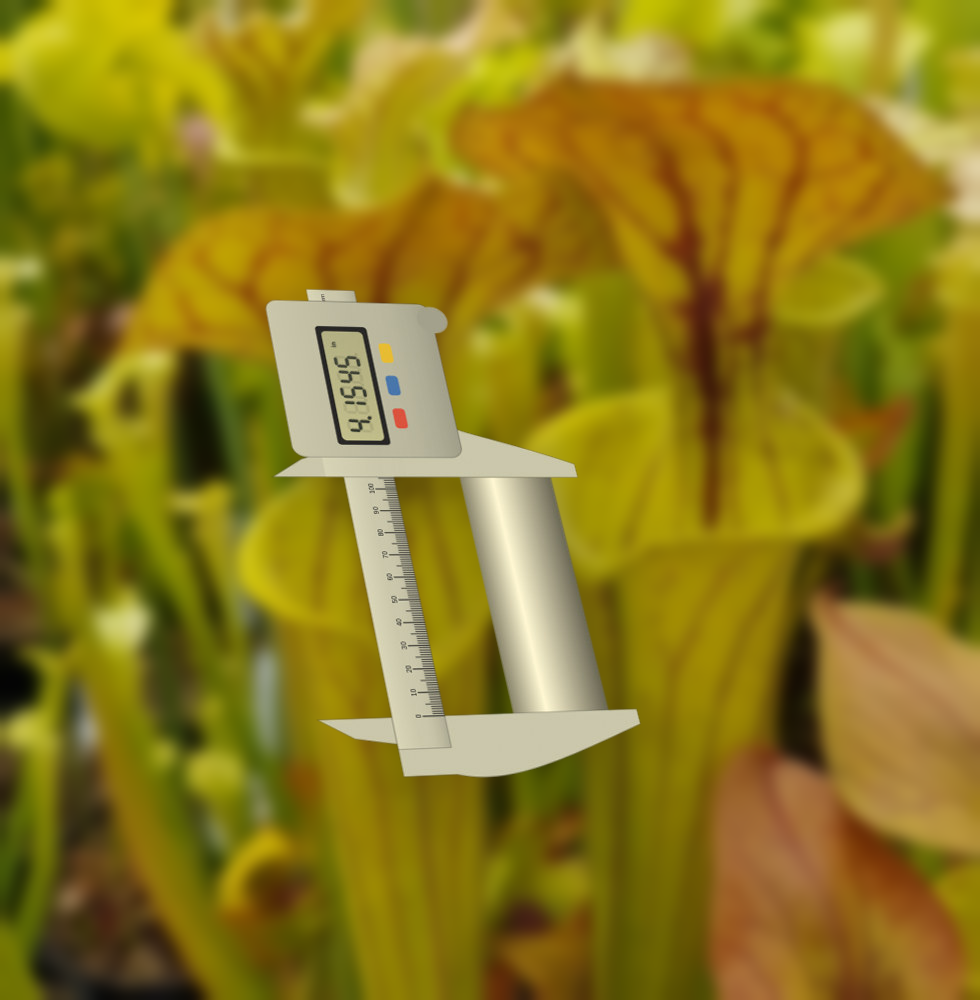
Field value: 4.1545 in
